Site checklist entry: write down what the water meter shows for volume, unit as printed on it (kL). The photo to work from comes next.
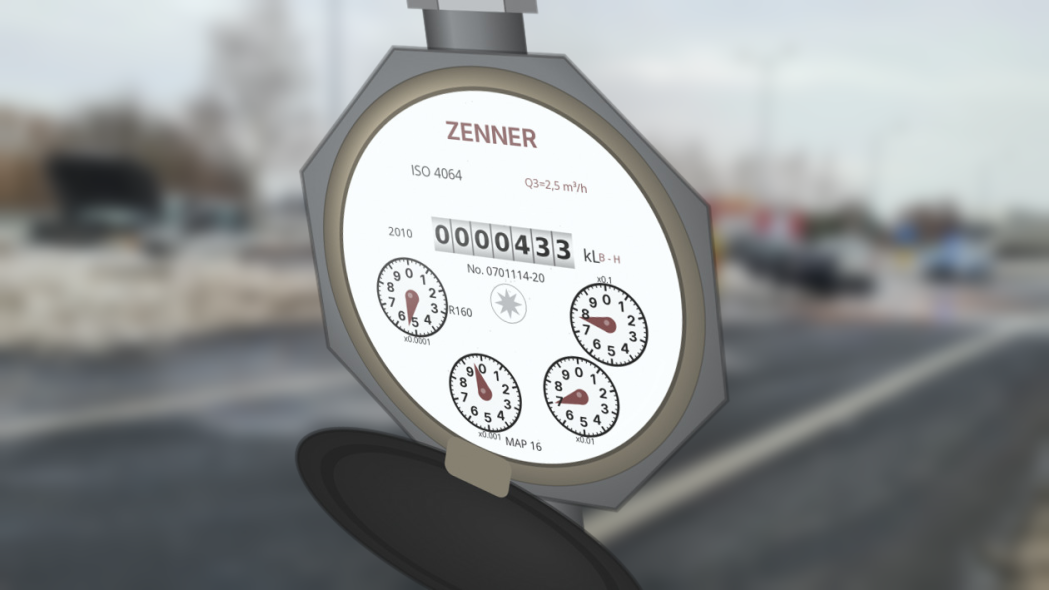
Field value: 433.7695 kL
